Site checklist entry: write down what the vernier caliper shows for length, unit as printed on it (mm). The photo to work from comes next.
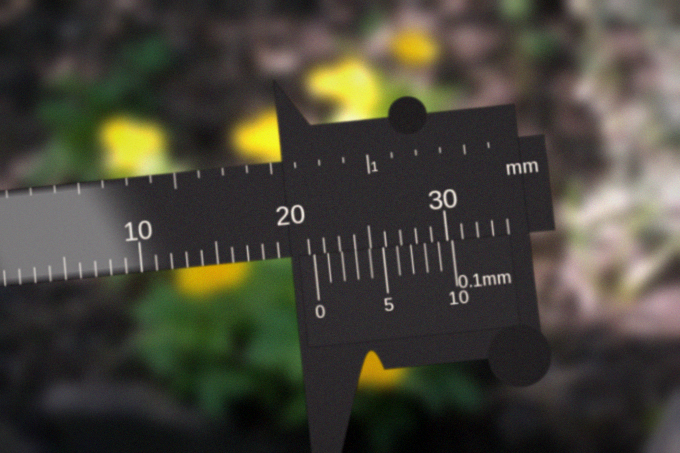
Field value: 21.3 mm
